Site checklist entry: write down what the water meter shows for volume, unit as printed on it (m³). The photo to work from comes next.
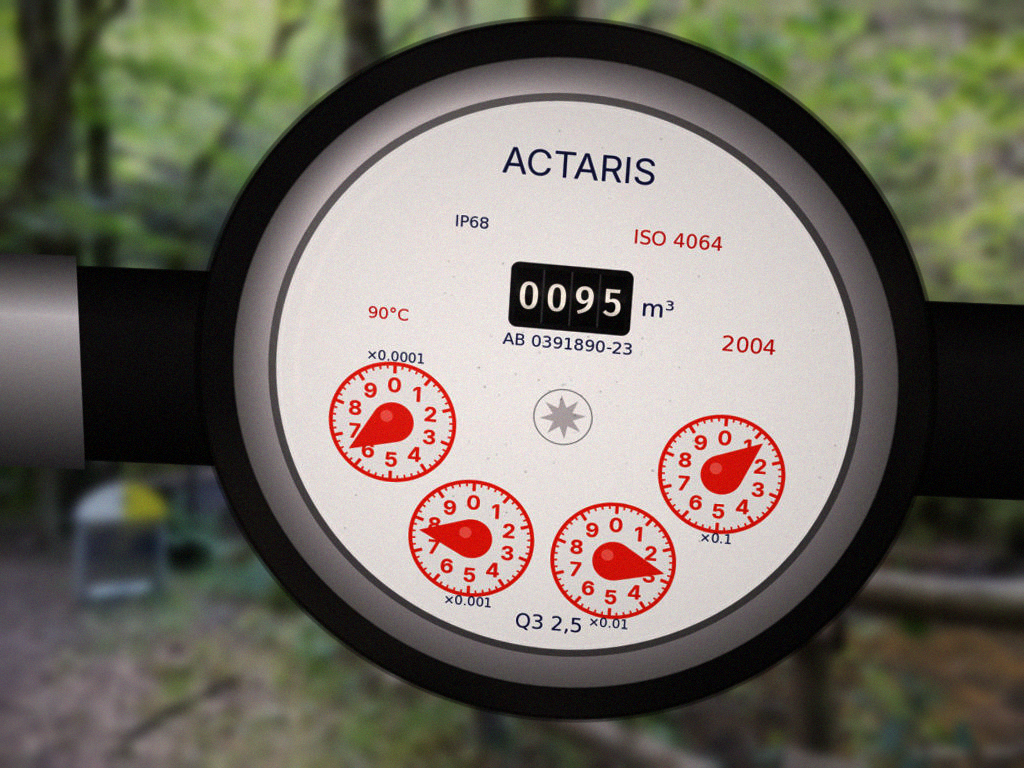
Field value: 95.1276 m³
